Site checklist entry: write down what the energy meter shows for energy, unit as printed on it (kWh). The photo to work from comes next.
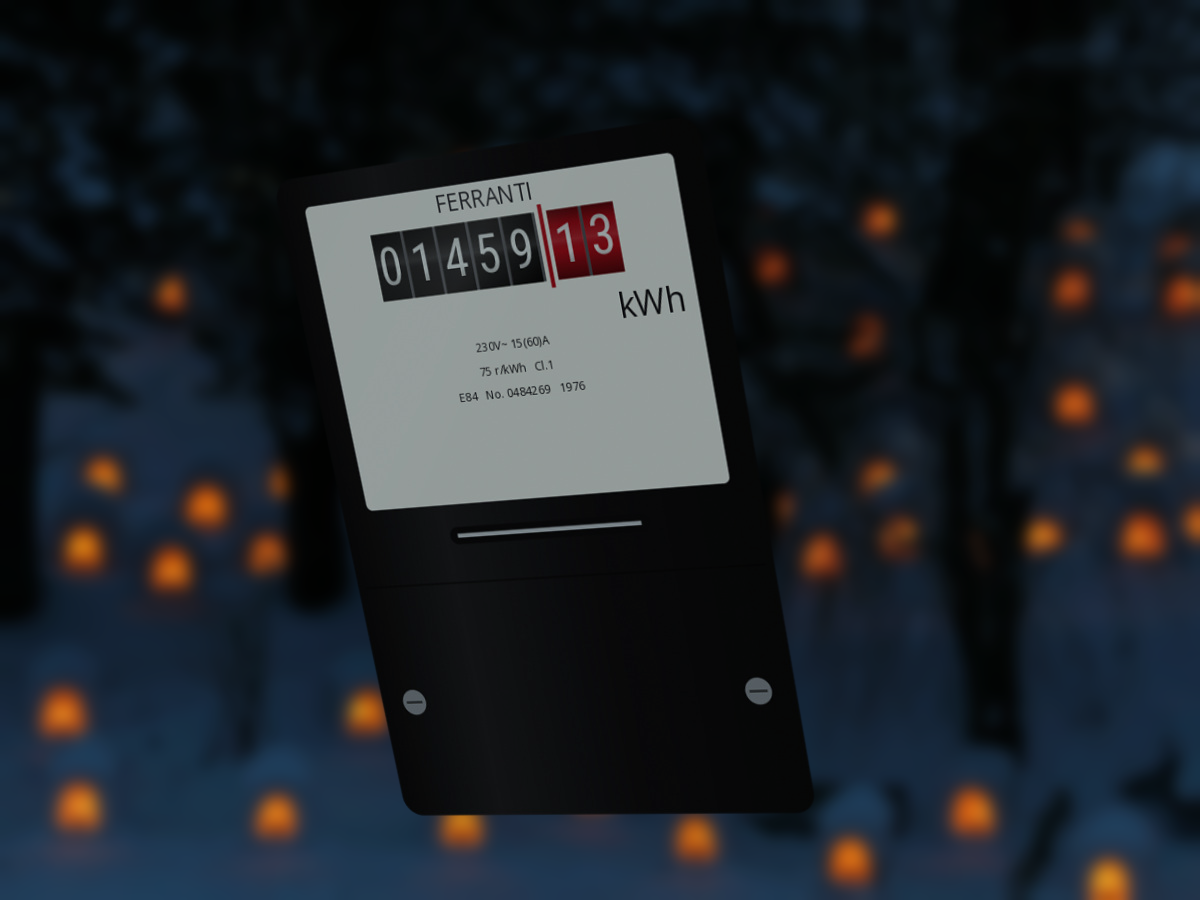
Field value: 1459.13 kWh
